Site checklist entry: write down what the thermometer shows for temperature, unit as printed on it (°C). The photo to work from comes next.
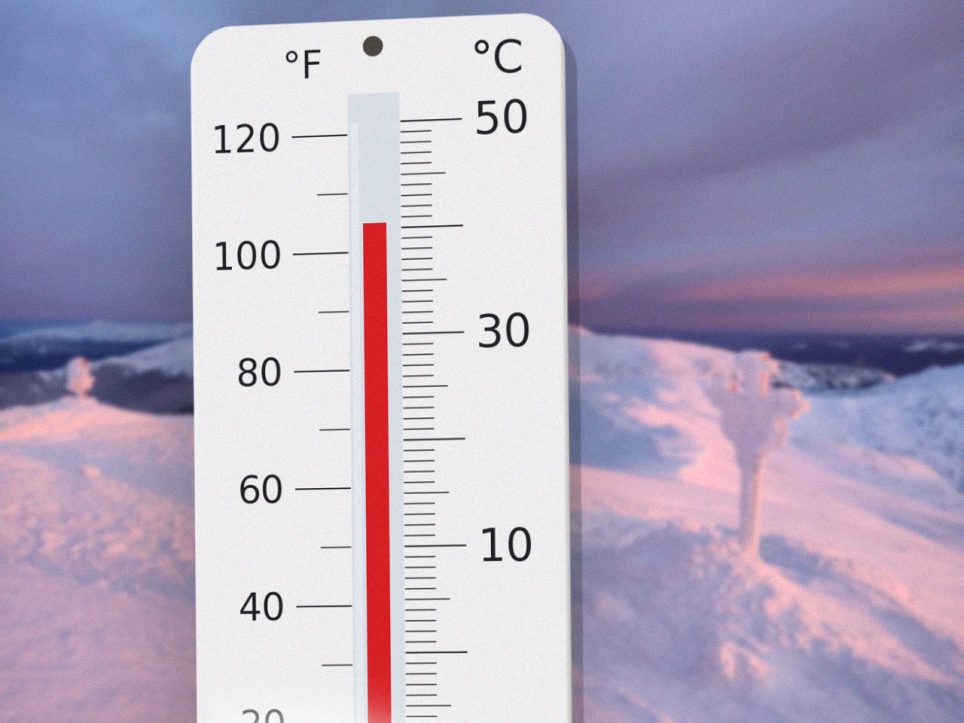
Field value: 40.5 °C
